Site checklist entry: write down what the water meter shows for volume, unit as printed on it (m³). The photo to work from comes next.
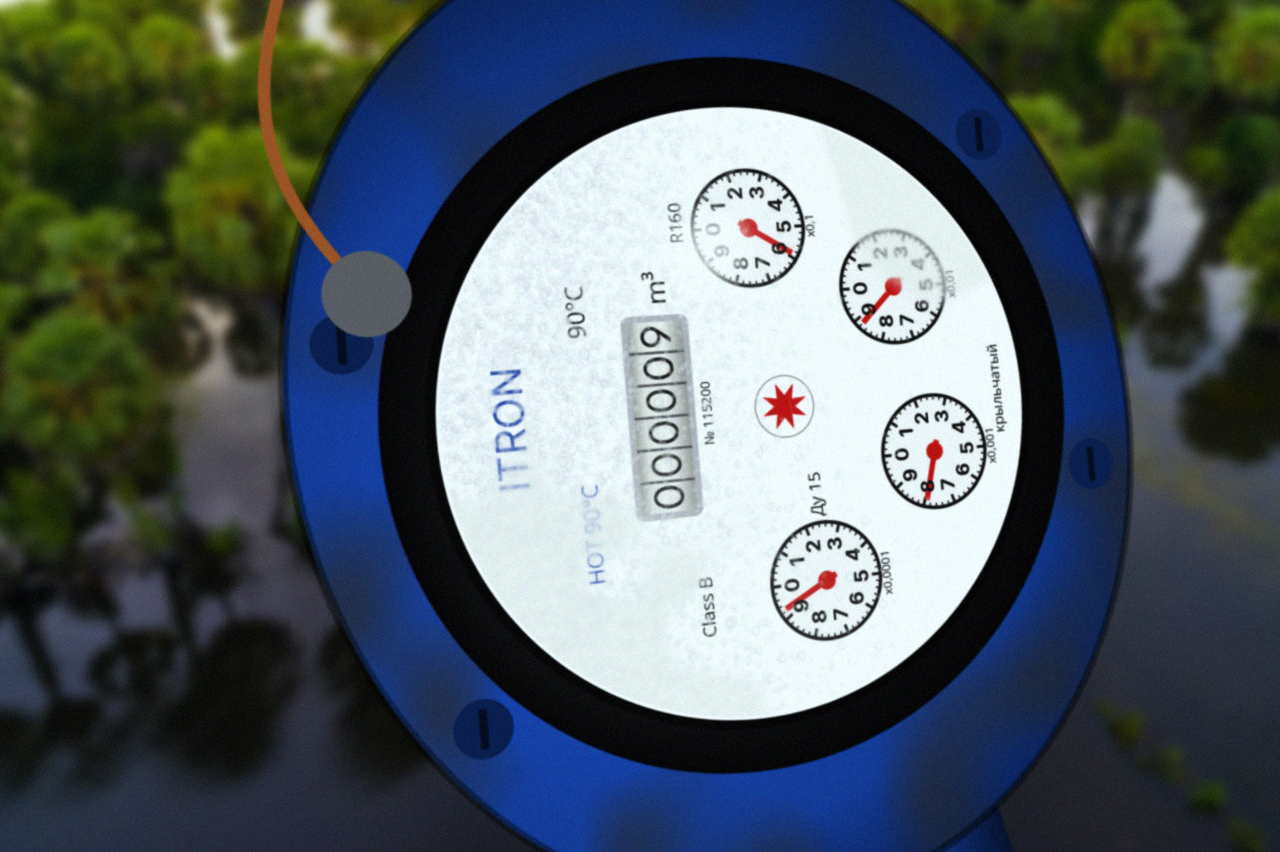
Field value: 9.5879 m³
